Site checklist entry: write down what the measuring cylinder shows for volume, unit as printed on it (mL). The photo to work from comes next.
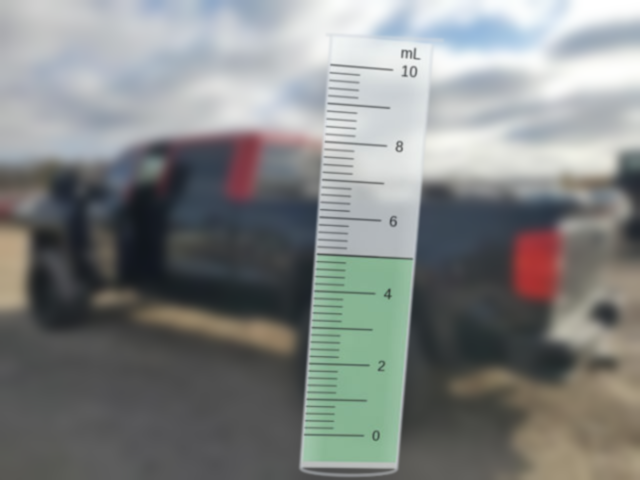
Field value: 5 mL
